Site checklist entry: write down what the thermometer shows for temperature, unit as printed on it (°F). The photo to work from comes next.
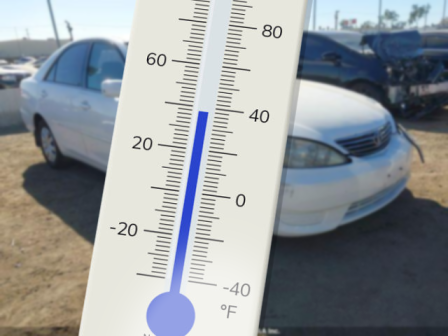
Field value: 38 °F
